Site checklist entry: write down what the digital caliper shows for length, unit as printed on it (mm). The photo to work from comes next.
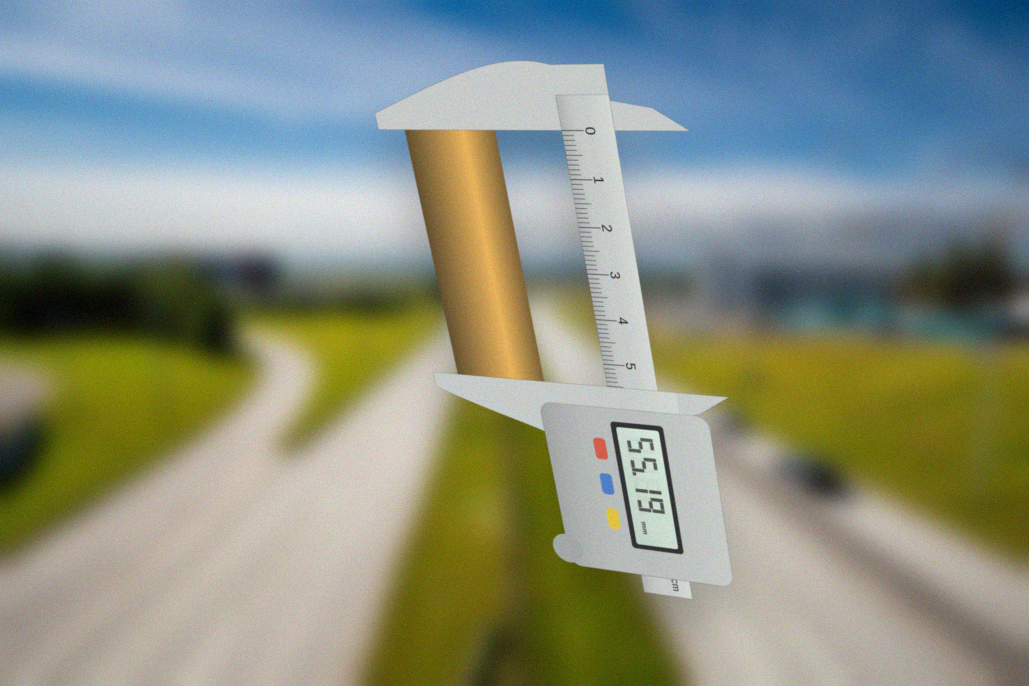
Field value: 55.19 mm
